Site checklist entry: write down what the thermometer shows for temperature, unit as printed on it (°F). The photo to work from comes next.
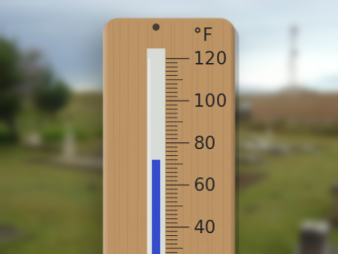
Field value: 72 °F
